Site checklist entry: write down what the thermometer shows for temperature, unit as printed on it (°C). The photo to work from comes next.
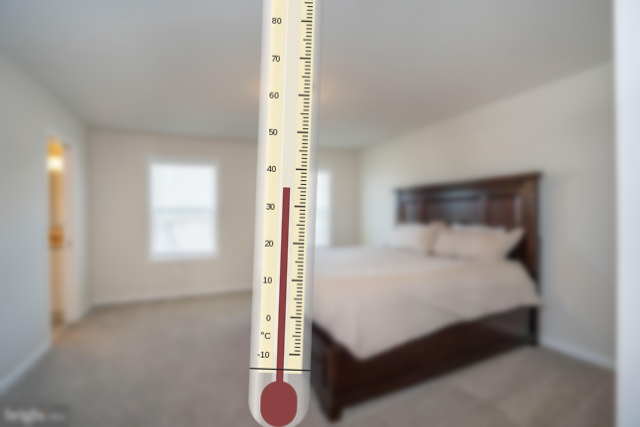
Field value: 35 °C
